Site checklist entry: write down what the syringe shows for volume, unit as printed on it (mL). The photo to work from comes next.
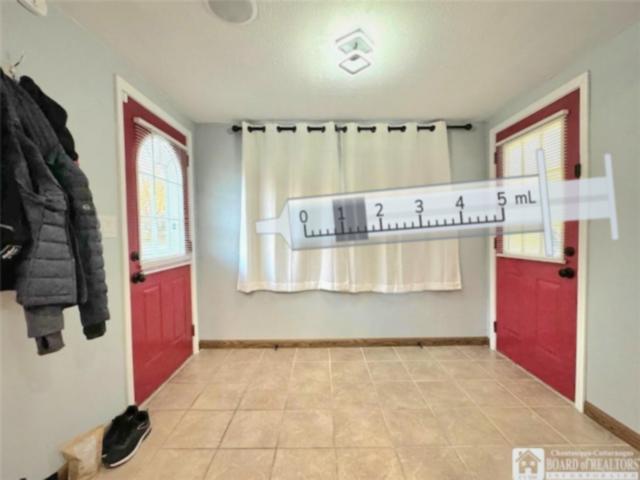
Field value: 0.8 mL
